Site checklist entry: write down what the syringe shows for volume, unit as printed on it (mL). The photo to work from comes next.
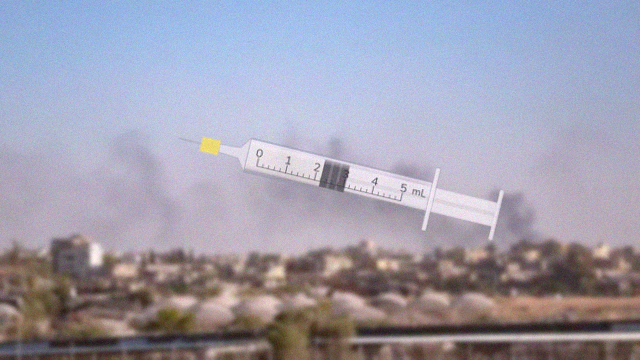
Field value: 2.2 mL
